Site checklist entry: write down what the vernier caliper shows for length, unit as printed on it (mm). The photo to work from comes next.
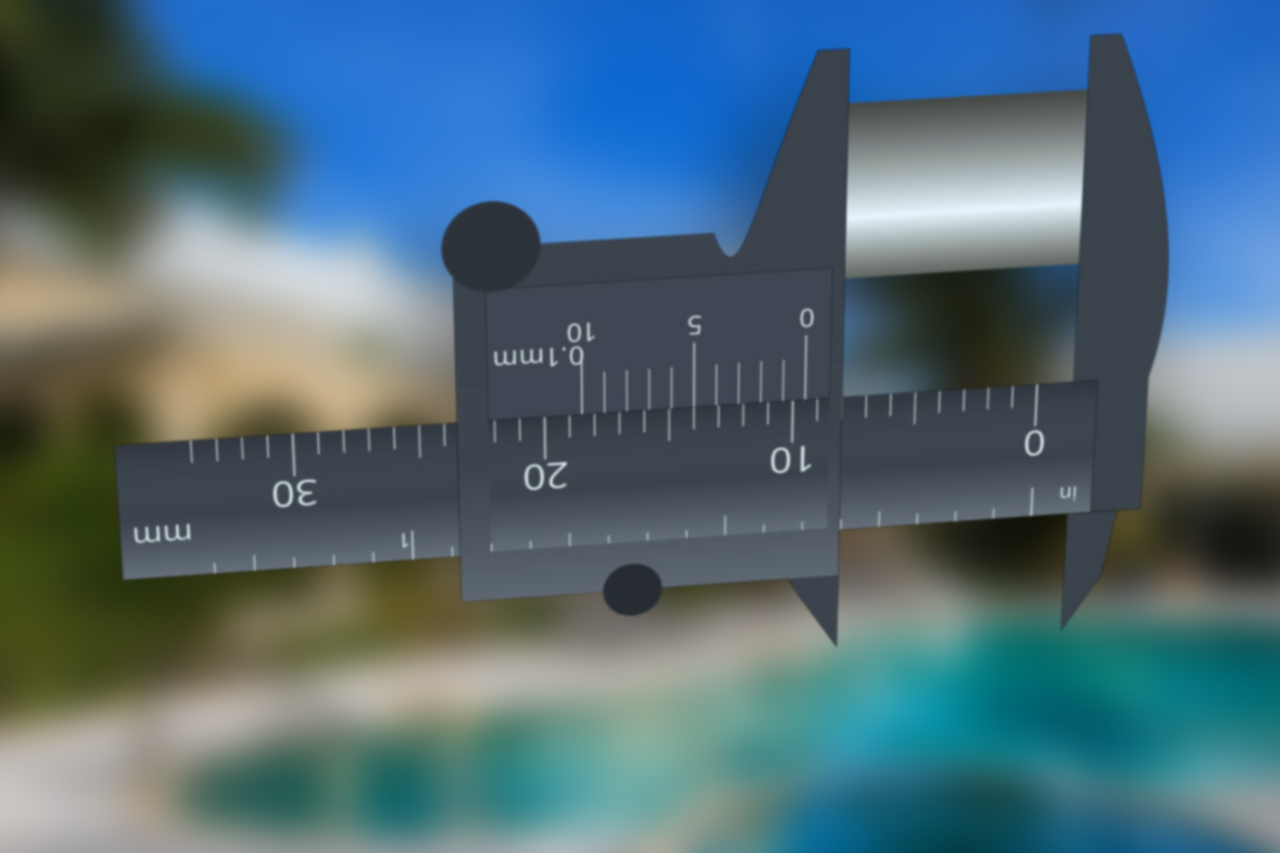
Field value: 9.5 mm
